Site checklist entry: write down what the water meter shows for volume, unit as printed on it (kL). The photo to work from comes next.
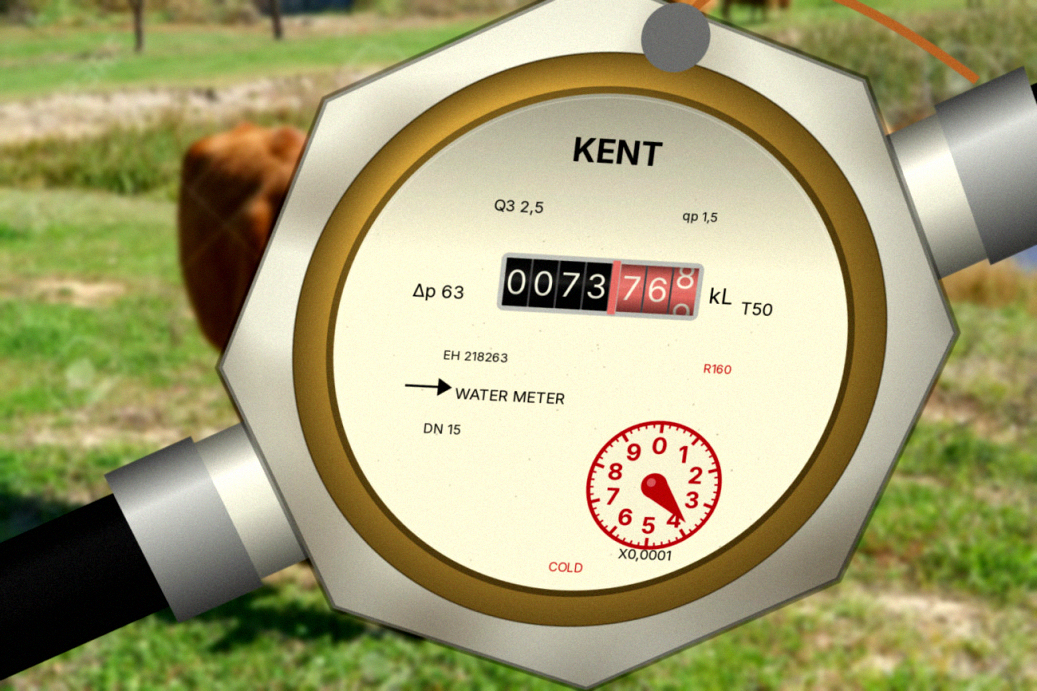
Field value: 73.7683 kL
